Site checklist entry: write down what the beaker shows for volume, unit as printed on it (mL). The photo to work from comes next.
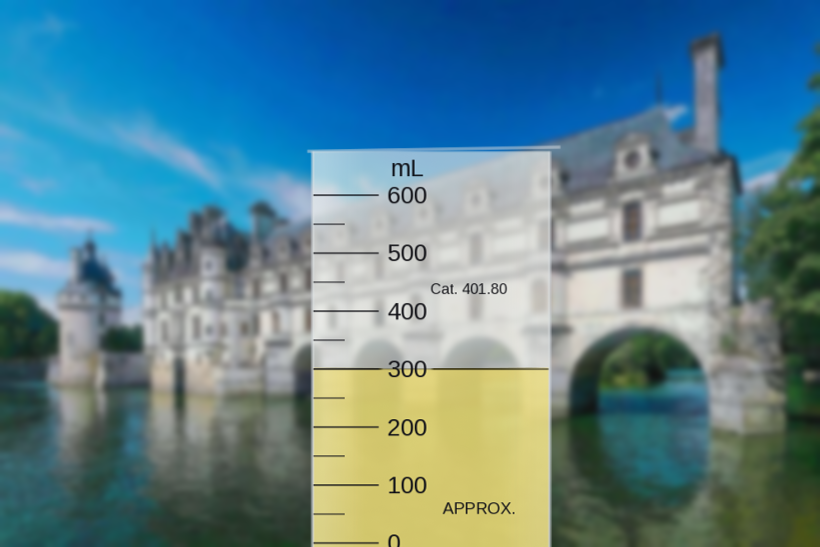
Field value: 300 mL
